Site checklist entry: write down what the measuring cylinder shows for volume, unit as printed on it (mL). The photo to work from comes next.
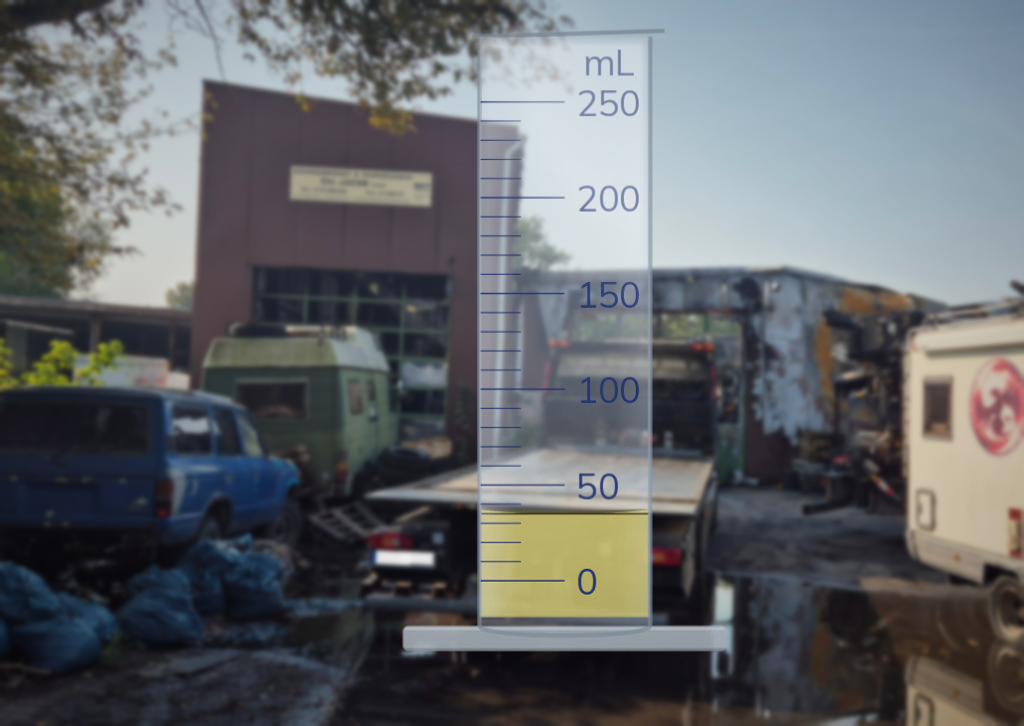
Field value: 35 mL
